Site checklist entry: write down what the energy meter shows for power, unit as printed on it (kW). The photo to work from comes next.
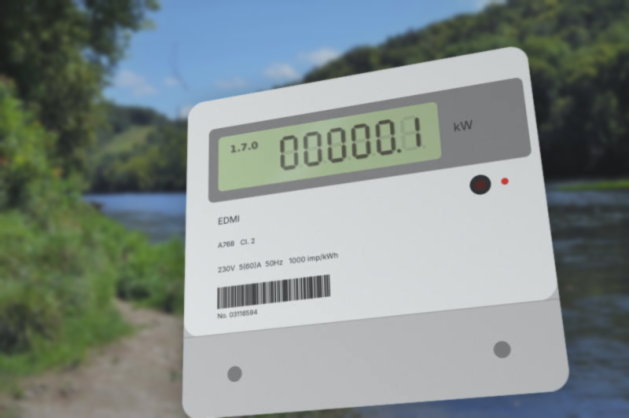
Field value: 0.1 kW
